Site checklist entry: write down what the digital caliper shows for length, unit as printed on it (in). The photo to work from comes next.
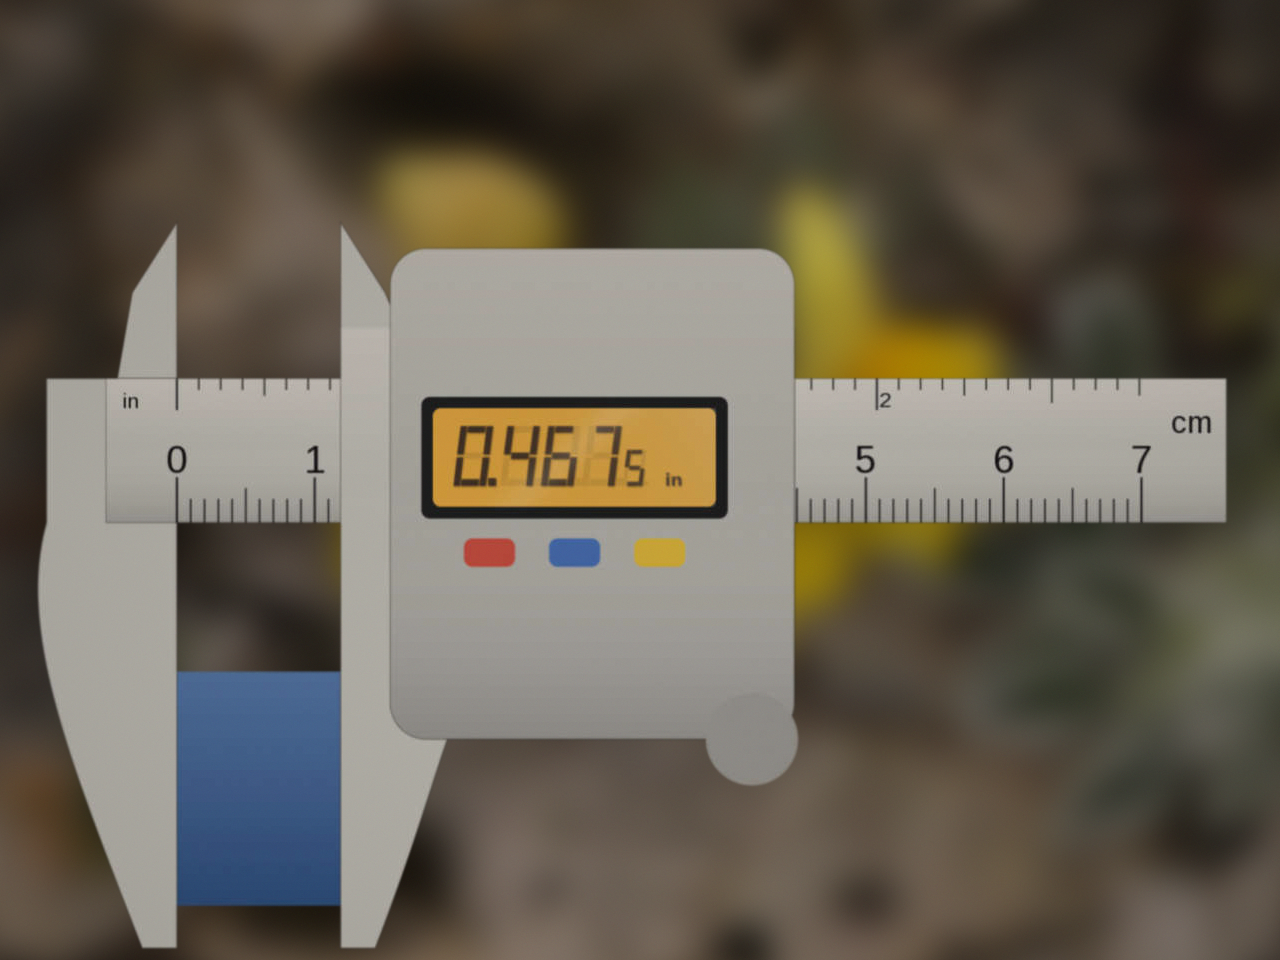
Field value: 0.4675 in
